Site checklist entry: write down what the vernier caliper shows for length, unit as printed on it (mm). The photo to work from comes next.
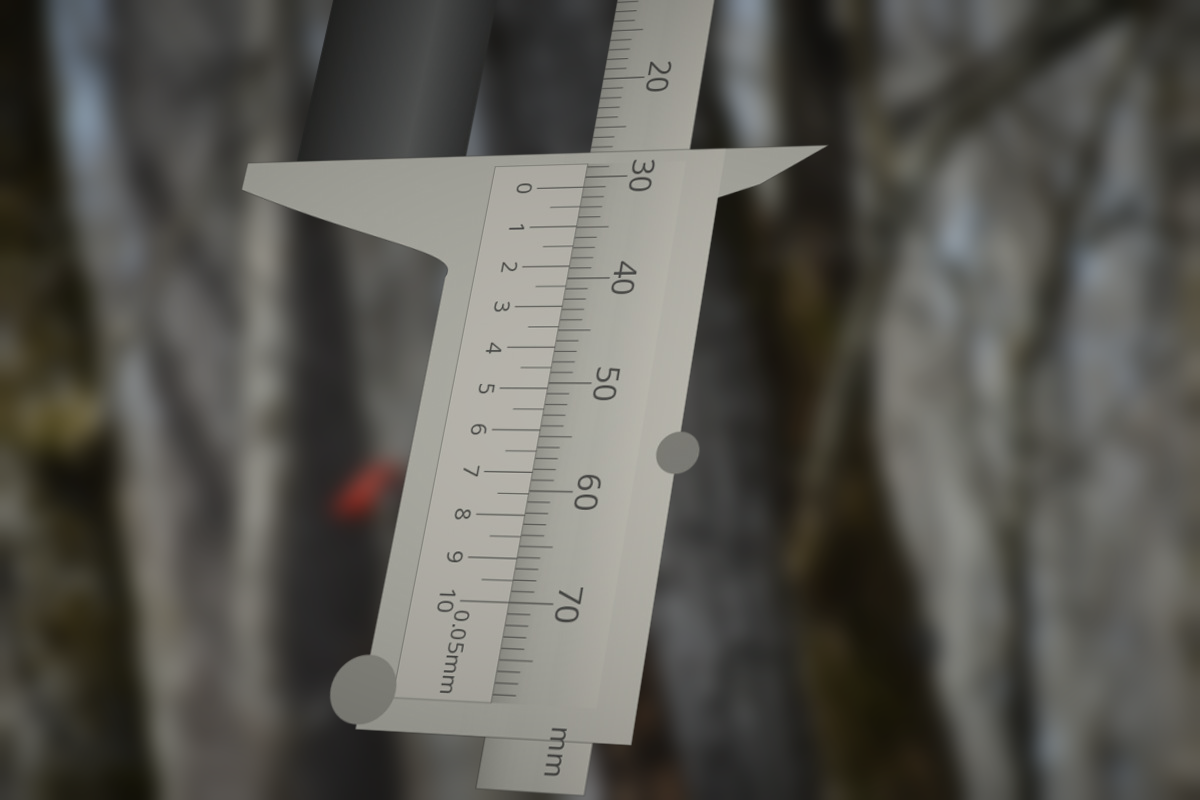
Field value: 31.0 mm
